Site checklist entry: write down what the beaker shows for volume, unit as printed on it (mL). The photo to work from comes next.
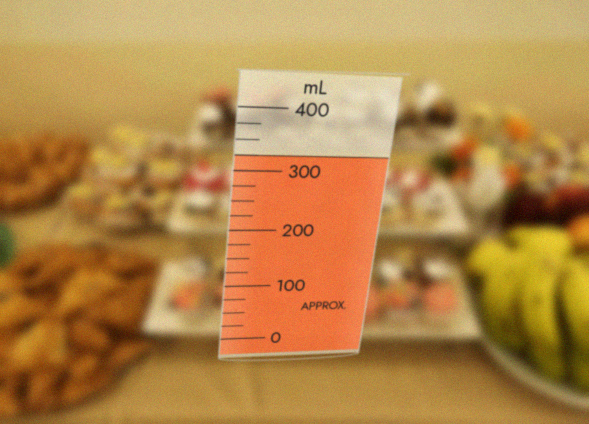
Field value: 325 mL
